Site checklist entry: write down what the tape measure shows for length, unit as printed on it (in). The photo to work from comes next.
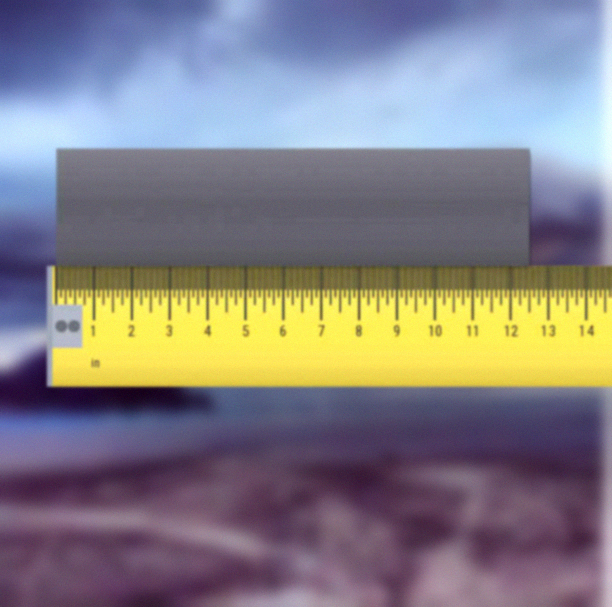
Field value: 12.5 in
